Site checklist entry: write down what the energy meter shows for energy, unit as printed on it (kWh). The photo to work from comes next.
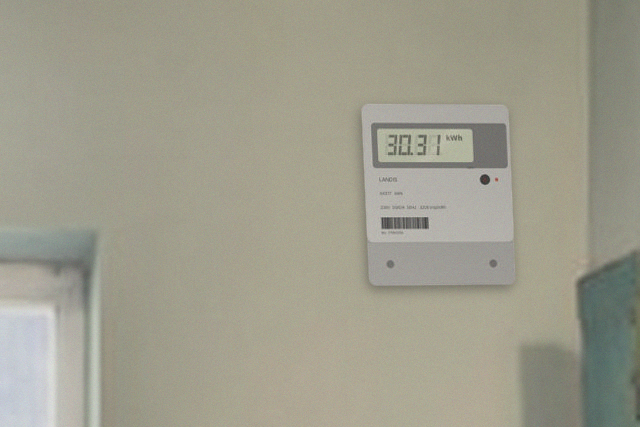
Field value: 30.31 kWh
